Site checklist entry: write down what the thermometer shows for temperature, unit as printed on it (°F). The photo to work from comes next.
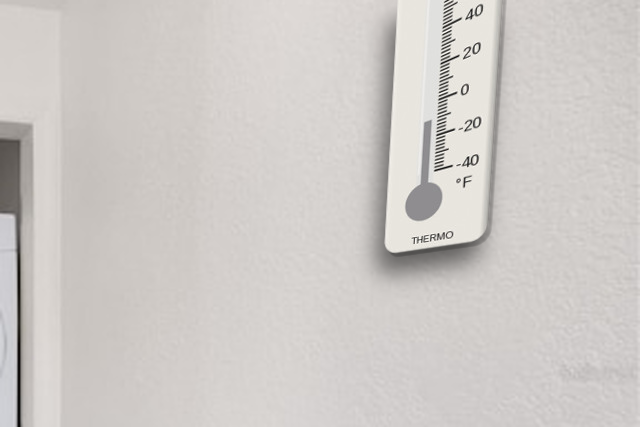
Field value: -10 °F
